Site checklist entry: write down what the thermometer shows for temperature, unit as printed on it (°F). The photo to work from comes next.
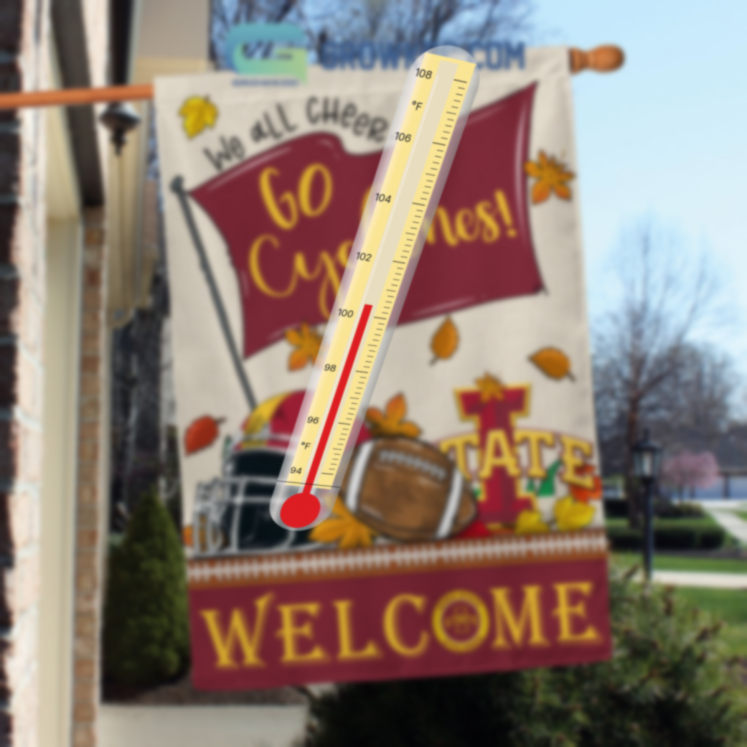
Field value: 100.4 °F
